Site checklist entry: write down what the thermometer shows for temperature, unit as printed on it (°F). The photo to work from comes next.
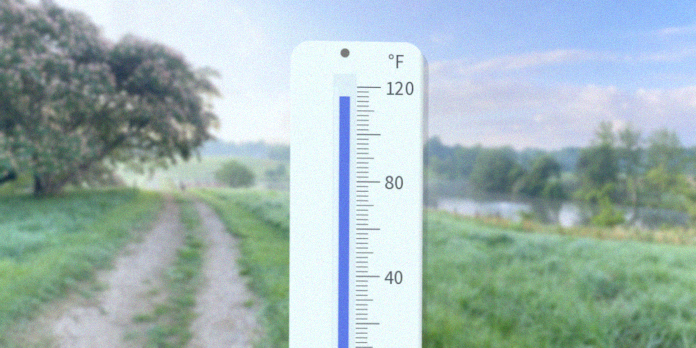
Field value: 116 °F
